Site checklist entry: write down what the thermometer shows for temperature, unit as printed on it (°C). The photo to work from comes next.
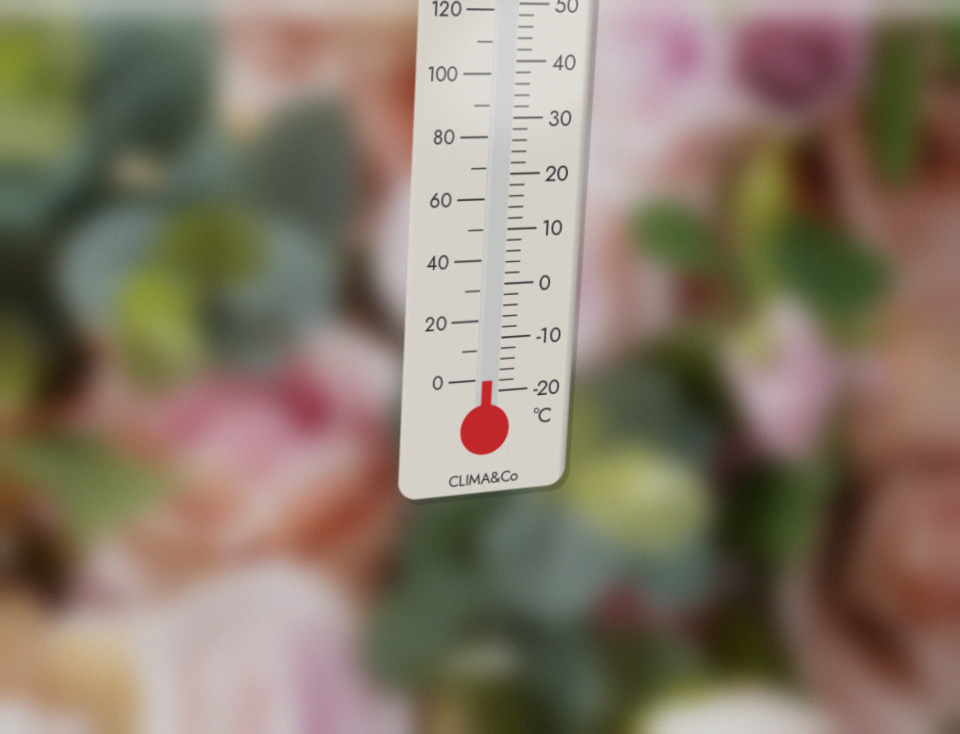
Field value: -18 °C
